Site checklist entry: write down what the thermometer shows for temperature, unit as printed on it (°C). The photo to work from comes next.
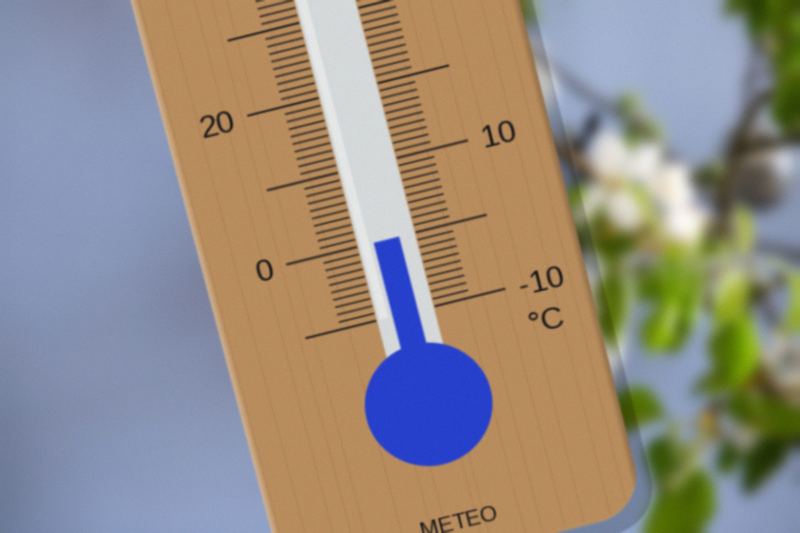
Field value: 0 °C
